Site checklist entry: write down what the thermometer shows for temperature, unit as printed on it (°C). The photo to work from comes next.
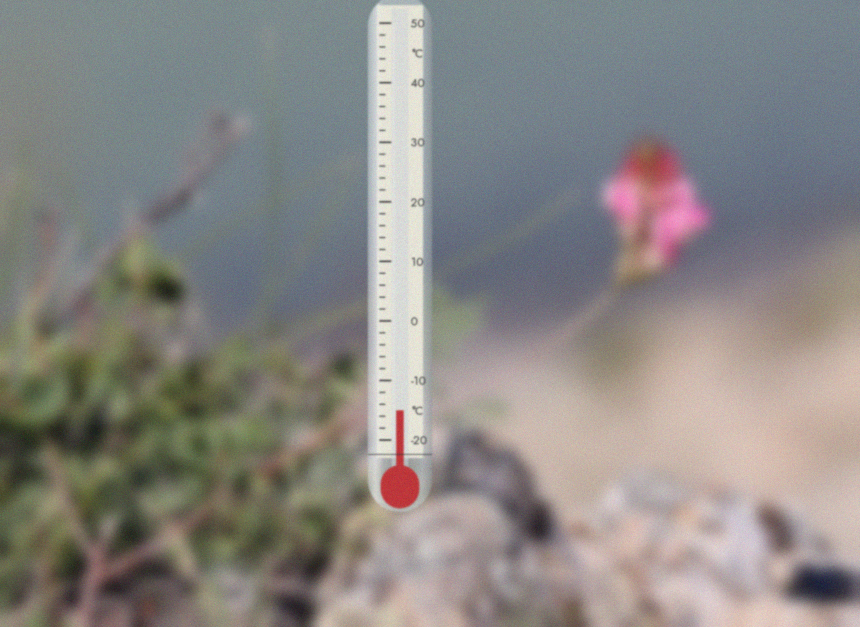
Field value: -15 °C
